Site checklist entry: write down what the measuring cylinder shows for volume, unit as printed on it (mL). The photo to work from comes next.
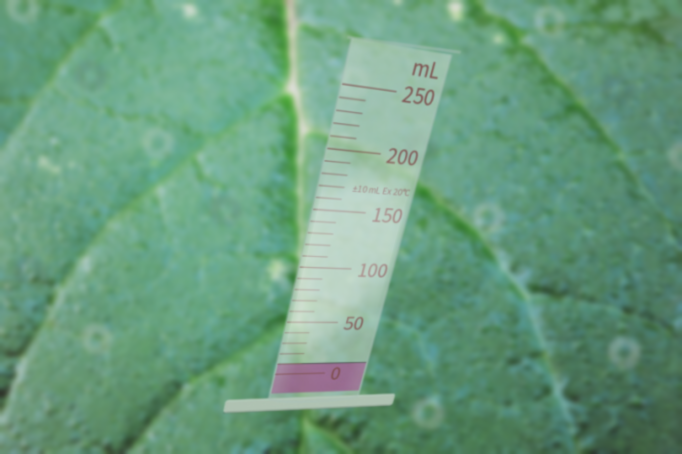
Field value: 10 mL
